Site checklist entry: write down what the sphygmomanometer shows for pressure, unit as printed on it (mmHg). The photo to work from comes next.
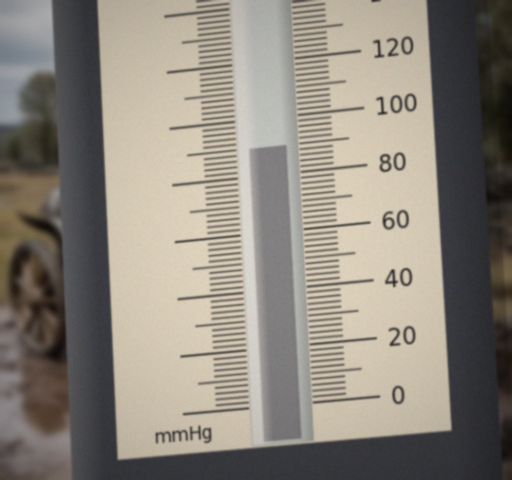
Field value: 90 mmHg
